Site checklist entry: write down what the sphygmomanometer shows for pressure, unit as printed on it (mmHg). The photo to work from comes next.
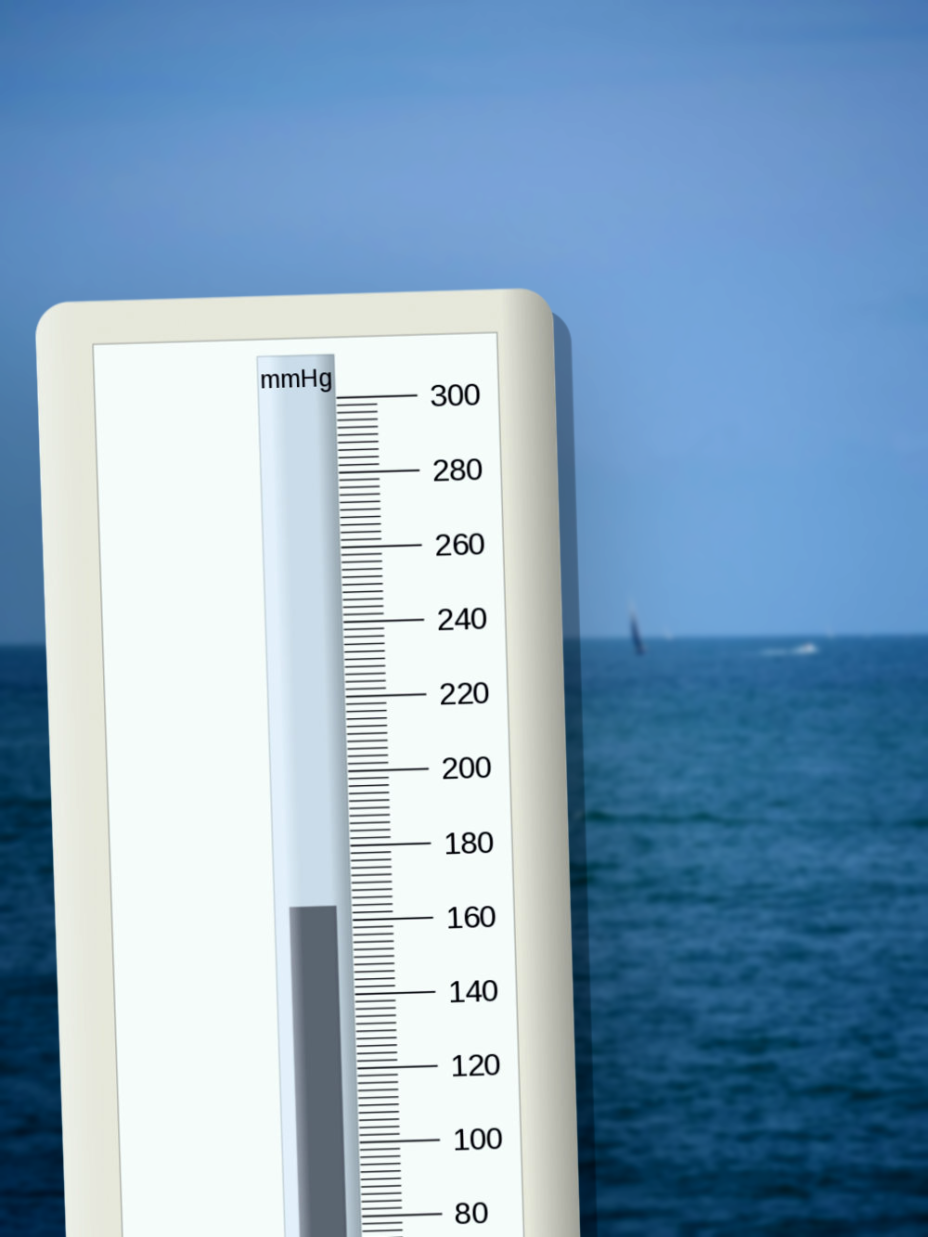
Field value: 164 mmHg
